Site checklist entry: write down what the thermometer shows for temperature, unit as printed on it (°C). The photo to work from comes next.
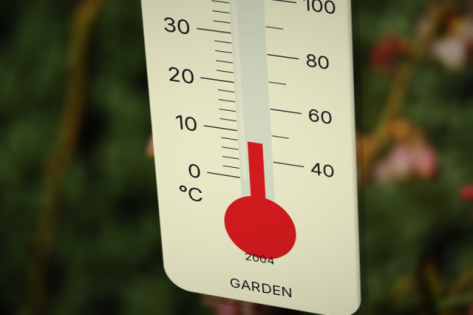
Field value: 8 °C
